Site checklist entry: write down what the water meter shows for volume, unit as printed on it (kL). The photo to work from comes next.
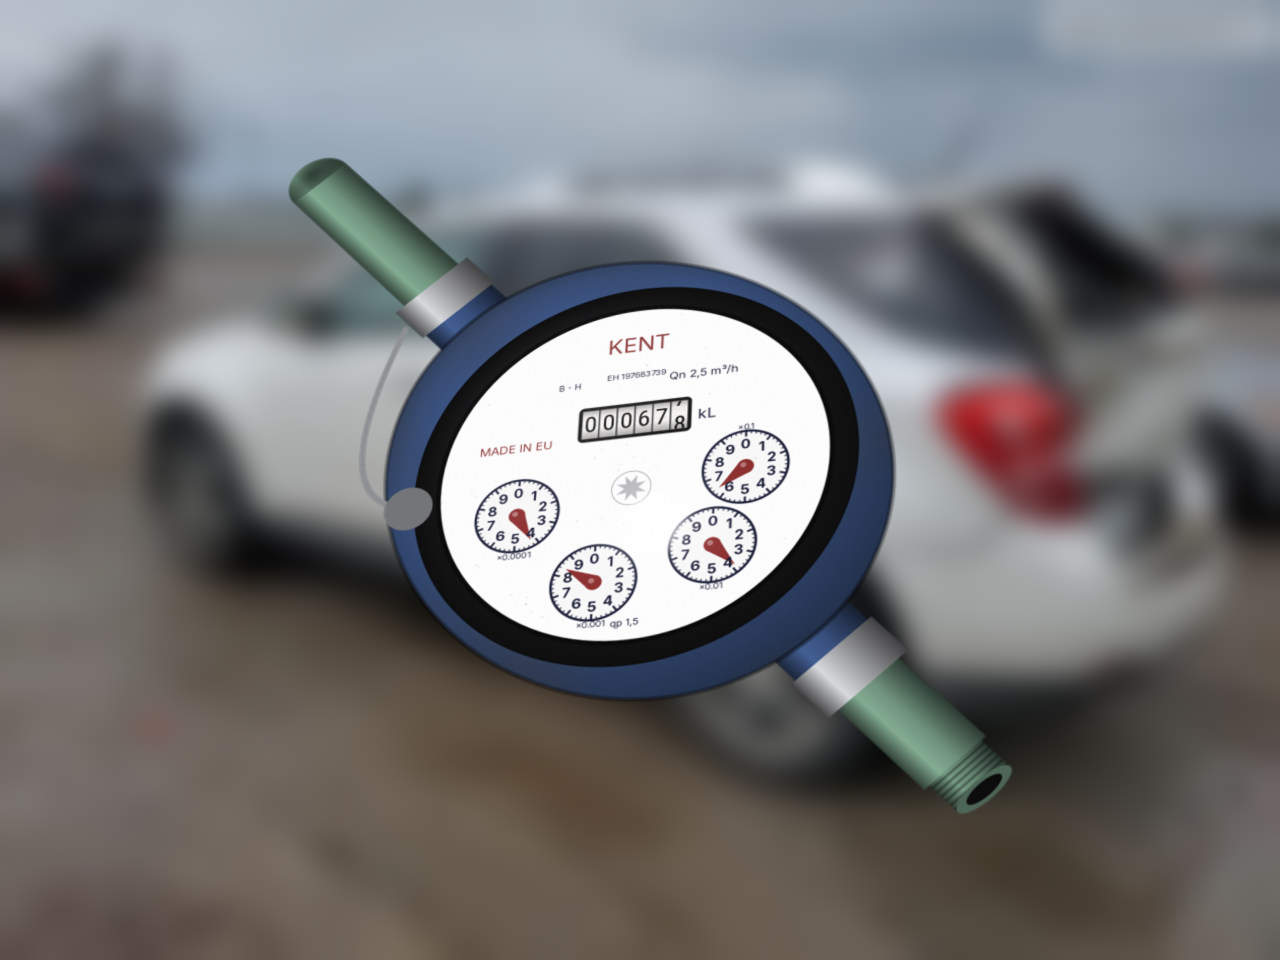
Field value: 677.6384 kL
